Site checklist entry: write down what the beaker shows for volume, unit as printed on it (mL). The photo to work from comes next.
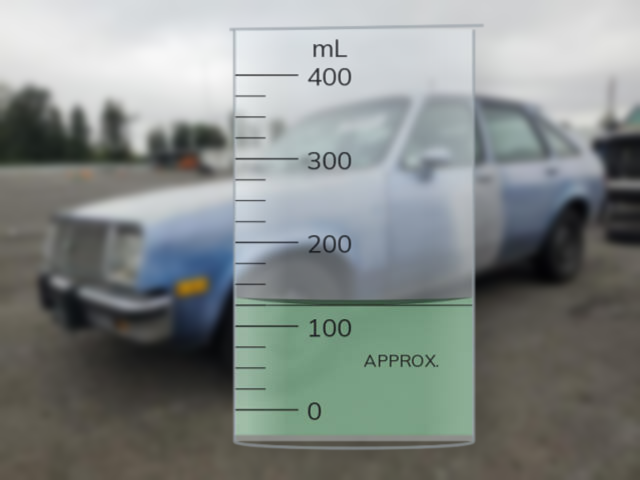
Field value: 125 mL
